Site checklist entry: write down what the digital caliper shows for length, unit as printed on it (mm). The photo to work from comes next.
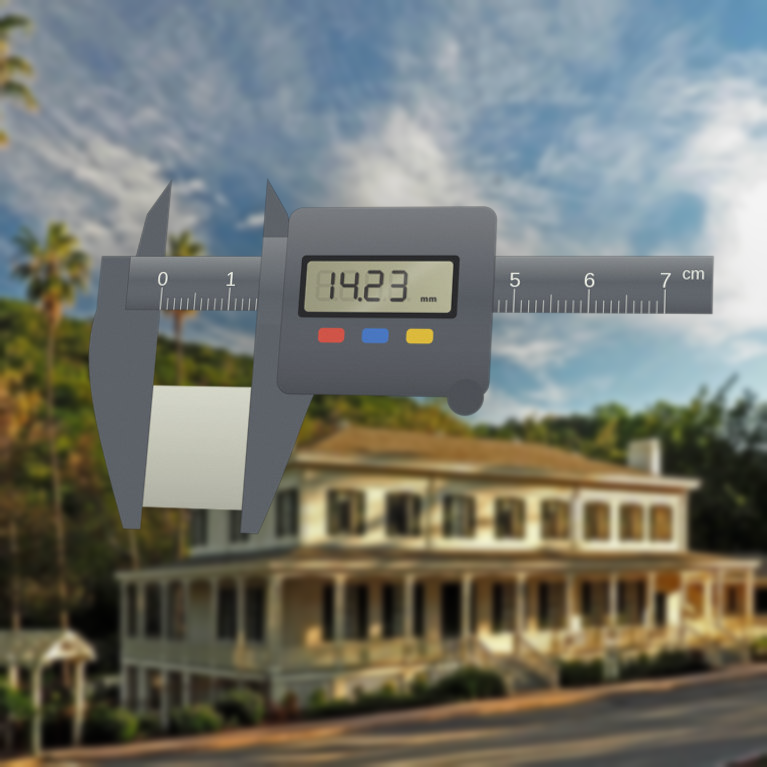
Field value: 14.23 mm
